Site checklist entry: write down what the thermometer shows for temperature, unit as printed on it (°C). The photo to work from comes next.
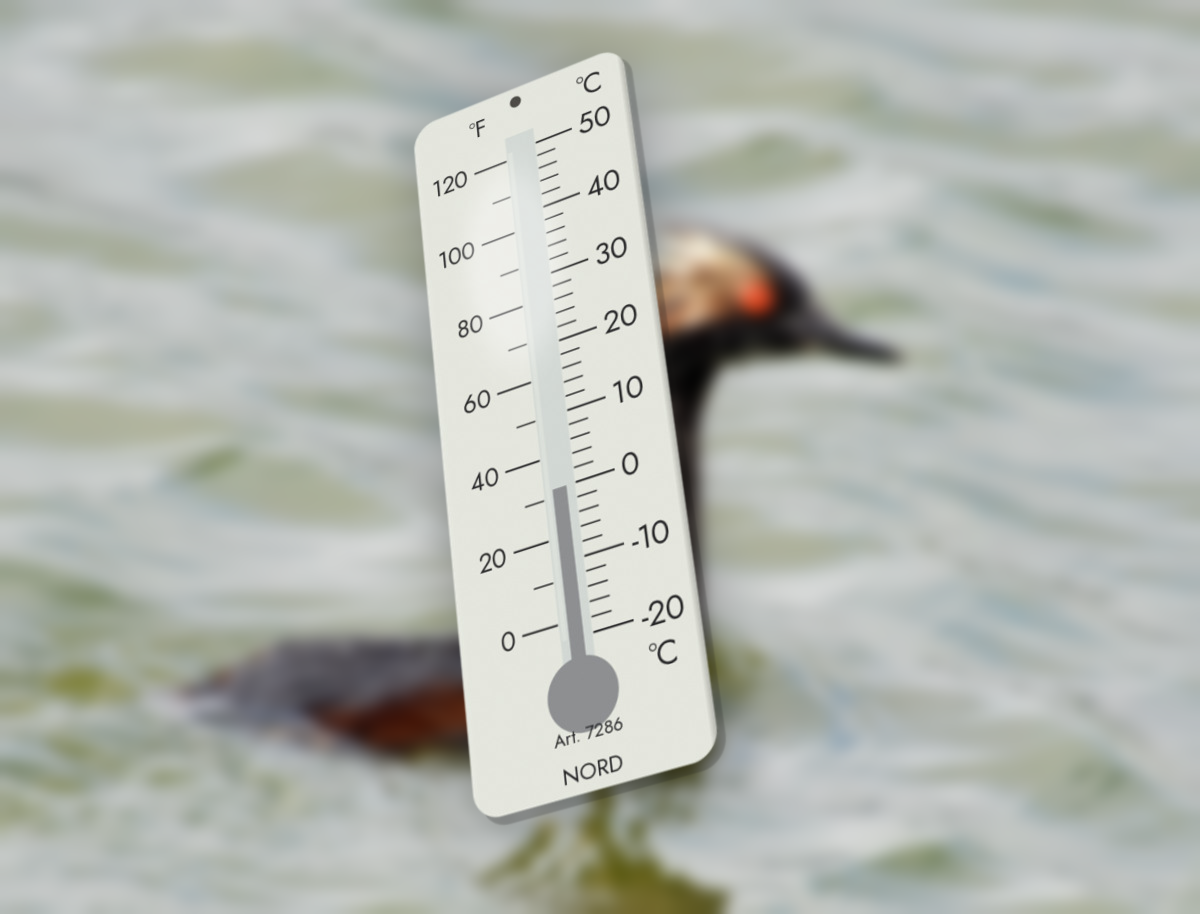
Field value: 0 °C
